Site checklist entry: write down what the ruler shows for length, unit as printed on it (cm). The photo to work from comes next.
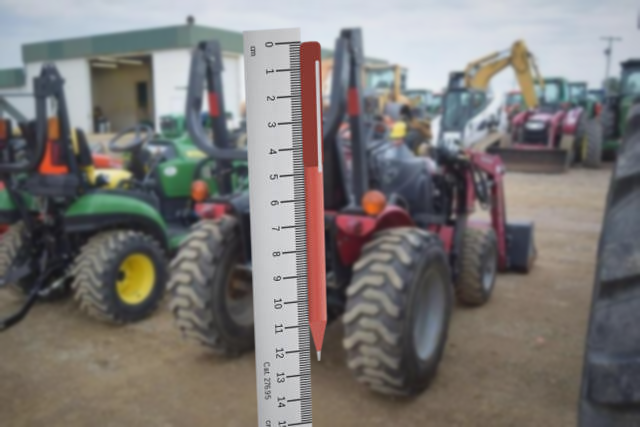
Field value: 12.5 cm
